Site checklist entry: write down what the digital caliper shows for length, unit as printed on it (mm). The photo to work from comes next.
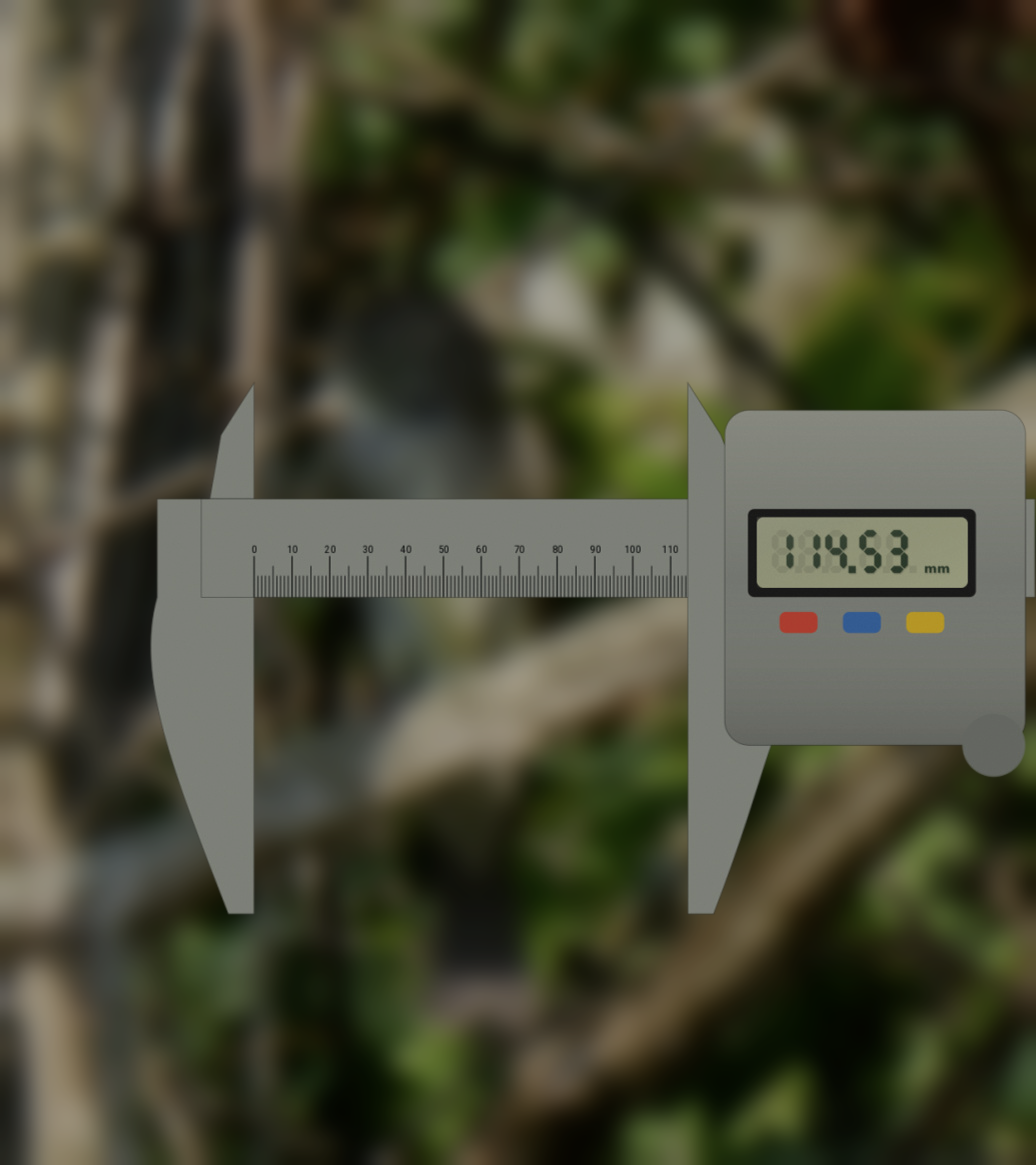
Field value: 114.53 mm
